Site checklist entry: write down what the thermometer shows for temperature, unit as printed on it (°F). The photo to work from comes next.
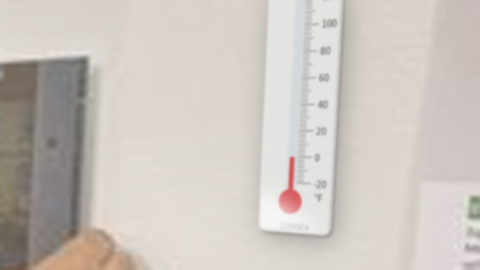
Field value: 0 °F
